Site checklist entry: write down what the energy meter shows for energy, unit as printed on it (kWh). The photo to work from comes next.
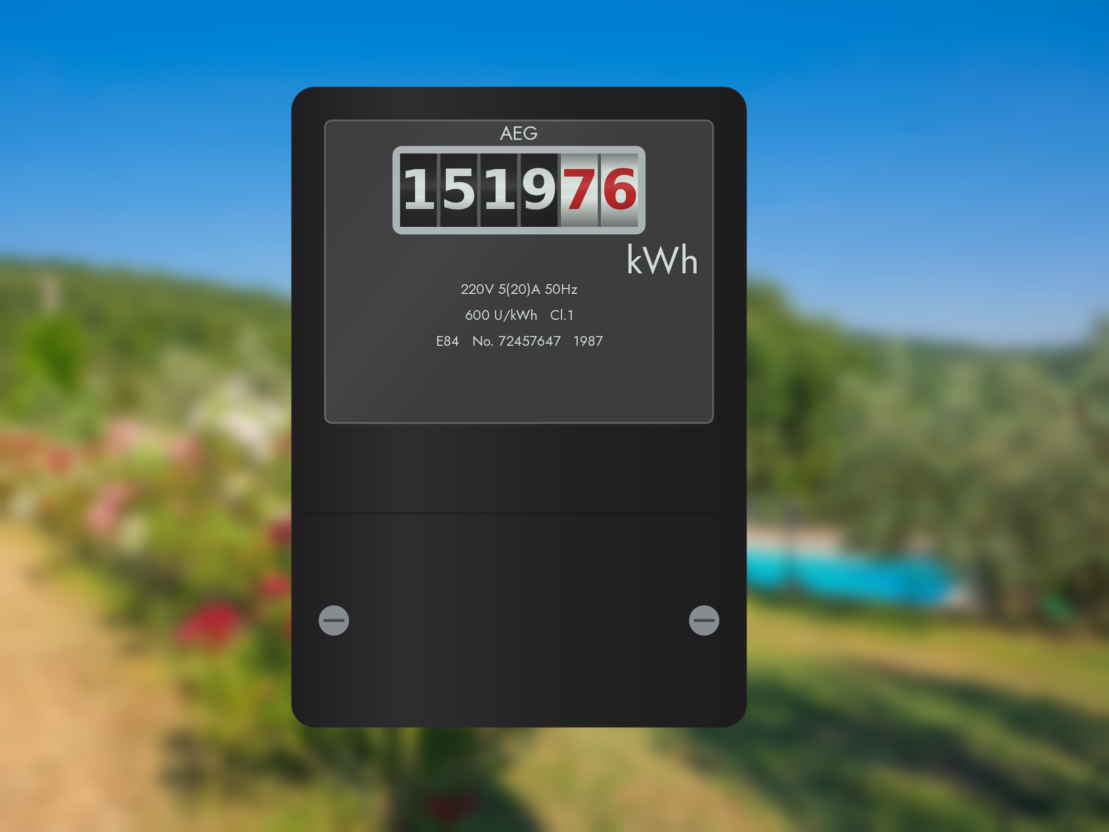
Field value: 1519.76 kWh
